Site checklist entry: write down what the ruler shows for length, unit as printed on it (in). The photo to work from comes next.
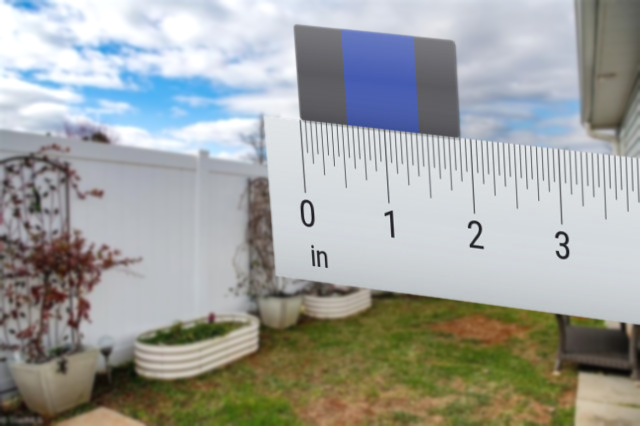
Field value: 1.875 in
